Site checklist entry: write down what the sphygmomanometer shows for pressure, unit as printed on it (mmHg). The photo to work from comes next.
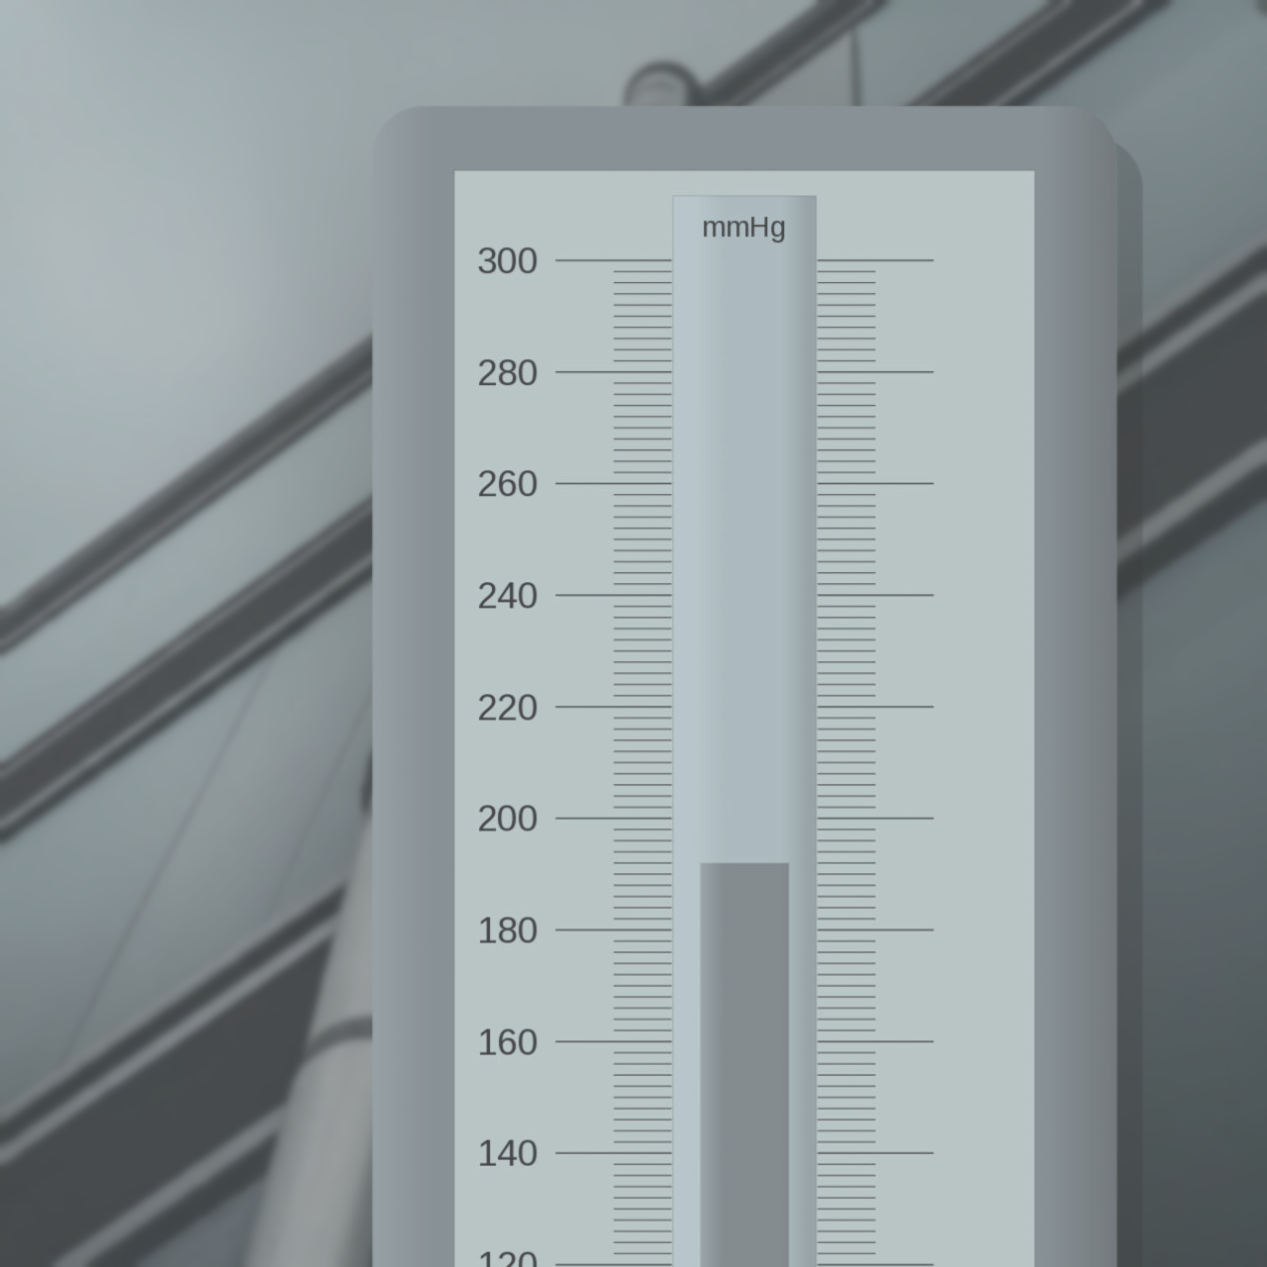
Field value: 192 mmHg
